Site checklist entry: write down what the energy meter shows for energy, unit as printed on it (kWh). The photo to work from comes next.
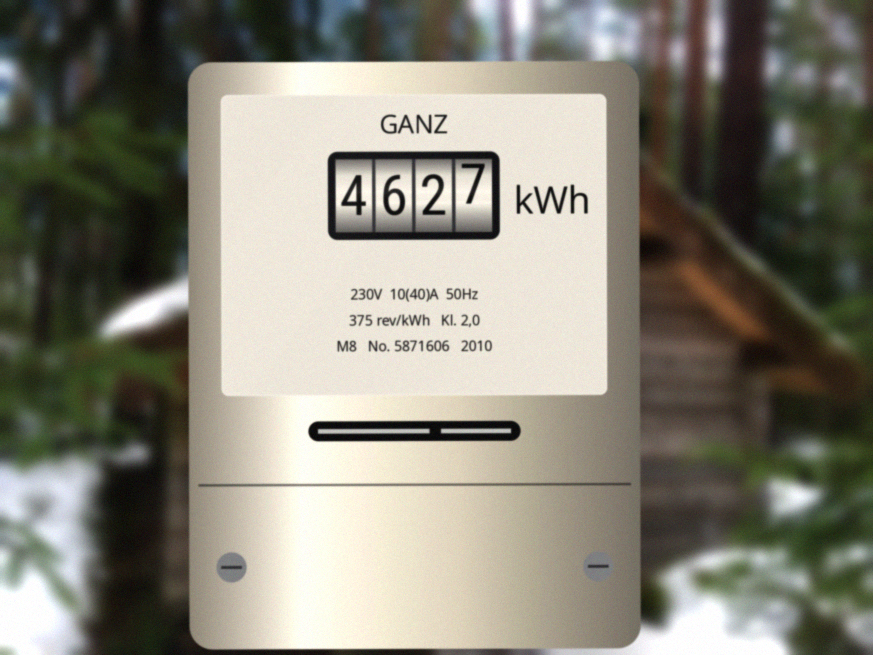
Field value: 4627 kWh
